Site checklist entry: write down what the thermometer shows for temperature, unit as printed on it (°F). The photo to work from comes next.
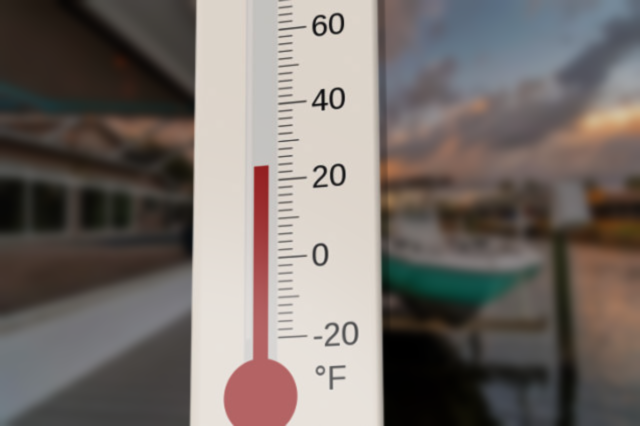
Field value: 24 °F
